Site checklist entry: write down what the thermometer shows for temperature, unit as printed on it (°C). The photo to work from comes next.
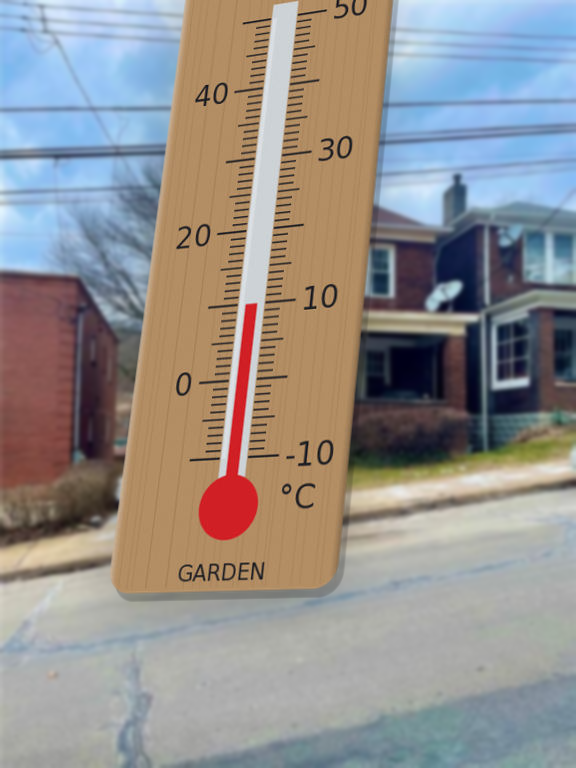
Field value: 10 °C
